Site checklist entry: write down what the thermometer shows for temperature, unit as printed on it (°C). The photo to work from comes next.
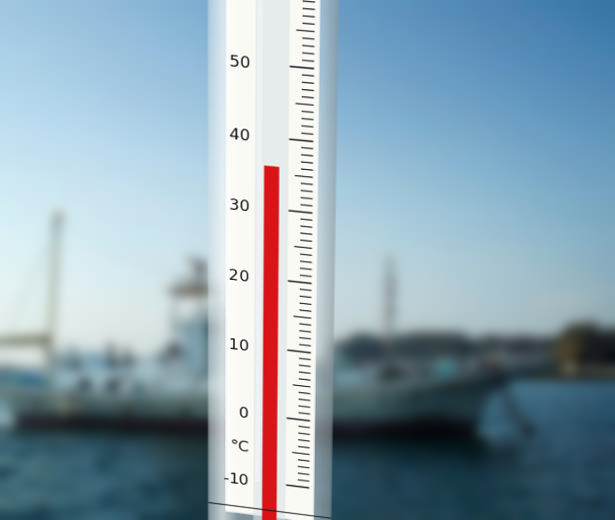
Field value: 36 °C
